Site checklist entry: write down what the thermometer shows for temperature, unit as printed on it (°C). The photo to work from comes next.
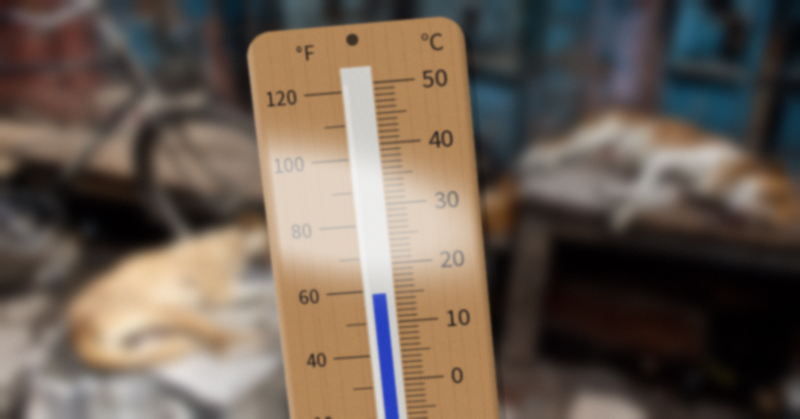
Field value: 15 °C
